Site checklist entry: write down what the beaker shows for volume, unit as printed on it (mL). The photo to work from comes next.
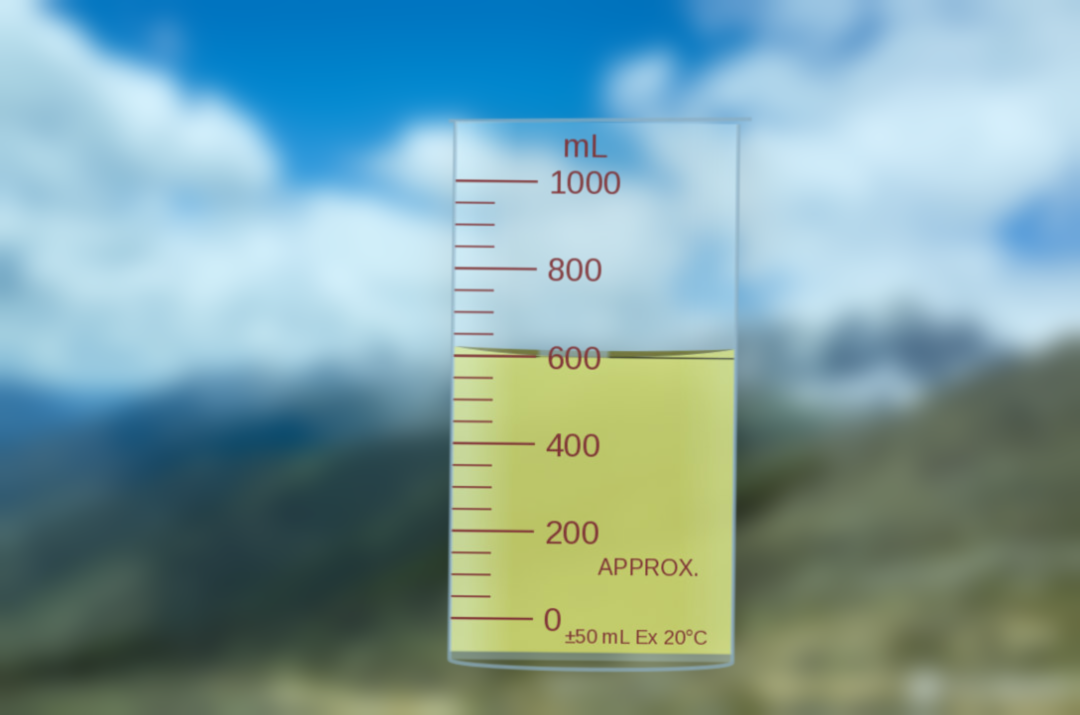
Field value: 600 mL
